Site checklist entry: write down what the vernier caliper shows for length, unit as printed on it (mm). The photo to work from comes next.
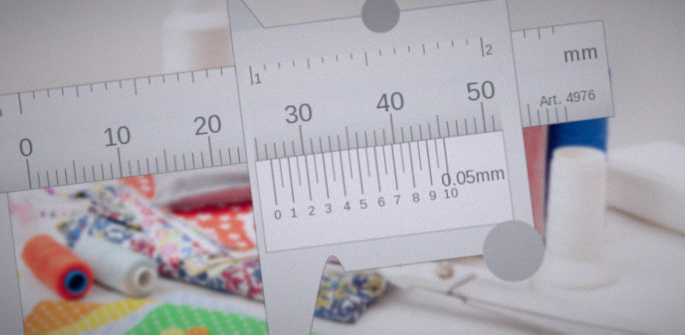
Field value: 26.4 mm
